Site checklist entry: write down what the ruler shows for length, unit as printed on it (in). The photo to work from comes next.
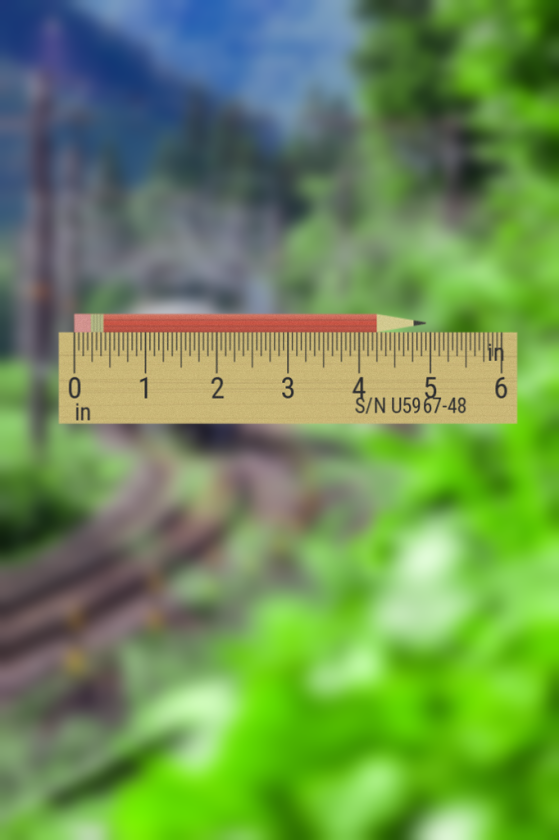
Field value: 4.9375 in
